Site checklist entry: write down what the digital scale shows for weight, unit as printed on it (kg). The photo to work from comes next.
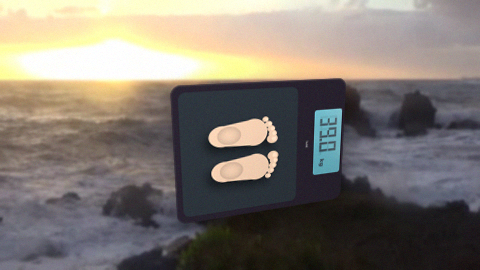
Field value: 39.0 kg
